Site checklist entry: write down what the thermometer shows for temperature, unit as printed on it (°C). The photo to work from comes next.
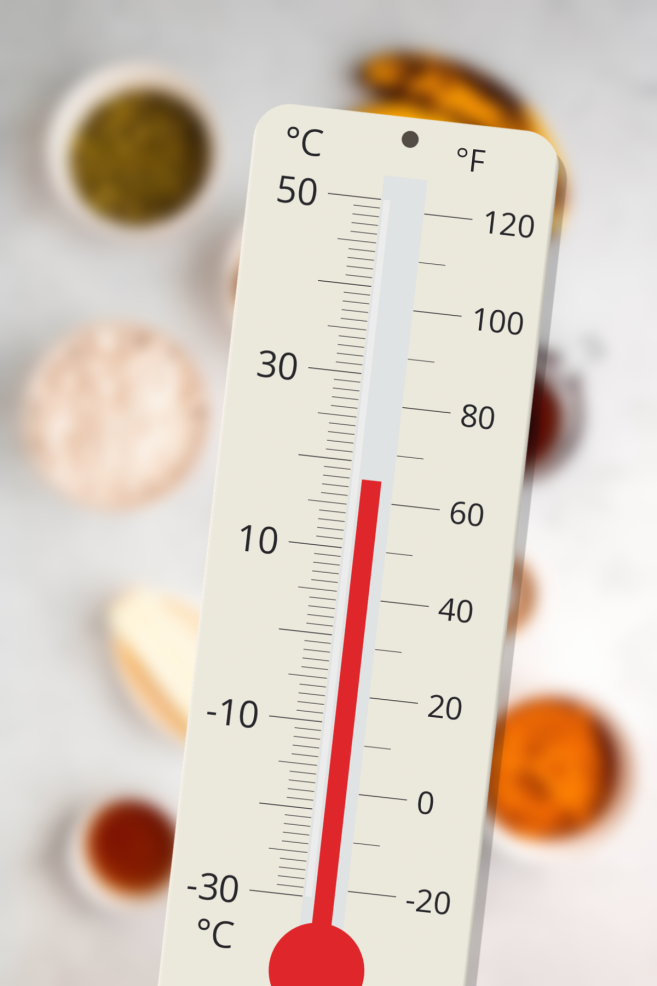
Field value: 18 °C
